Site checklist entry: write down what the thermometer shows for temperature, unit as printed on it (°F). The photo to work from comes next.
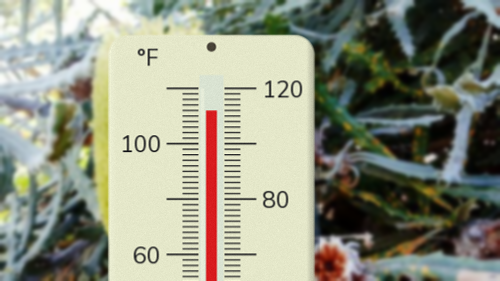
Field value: 112 °F
